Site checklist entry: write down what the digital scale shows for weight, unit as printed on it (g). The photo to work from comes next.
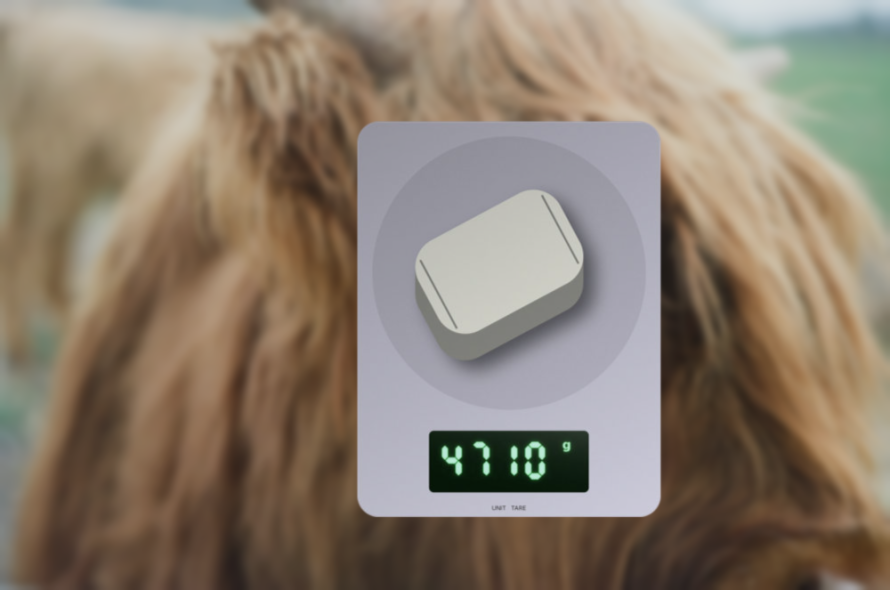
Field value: 4710 g
